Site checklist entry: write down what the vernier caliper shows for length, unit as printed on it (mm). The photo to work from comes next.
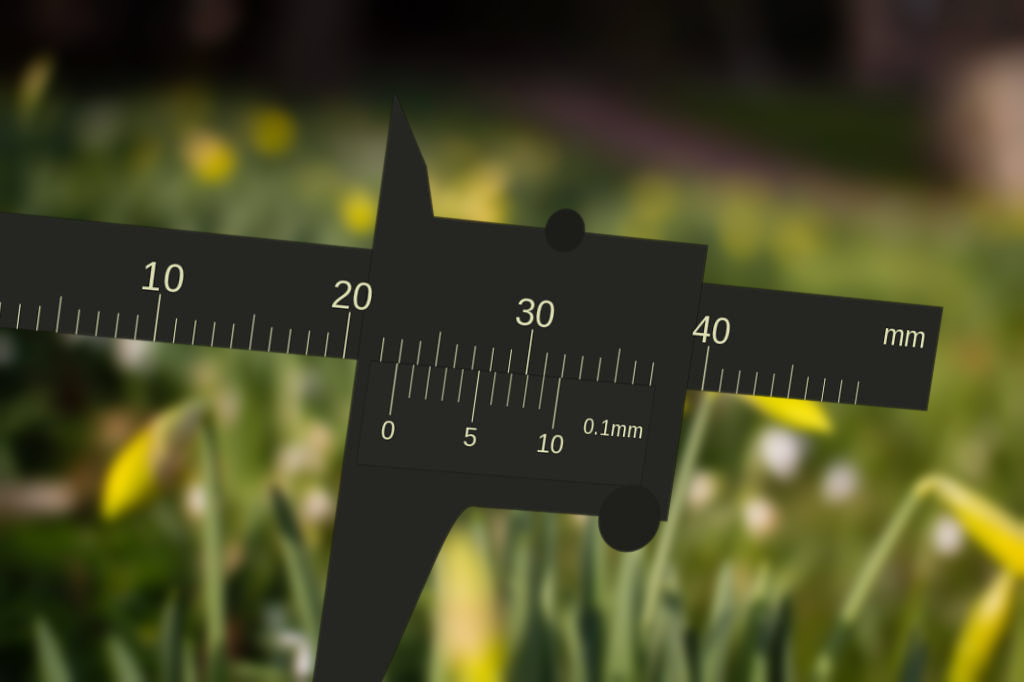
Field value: 22.9 mm
